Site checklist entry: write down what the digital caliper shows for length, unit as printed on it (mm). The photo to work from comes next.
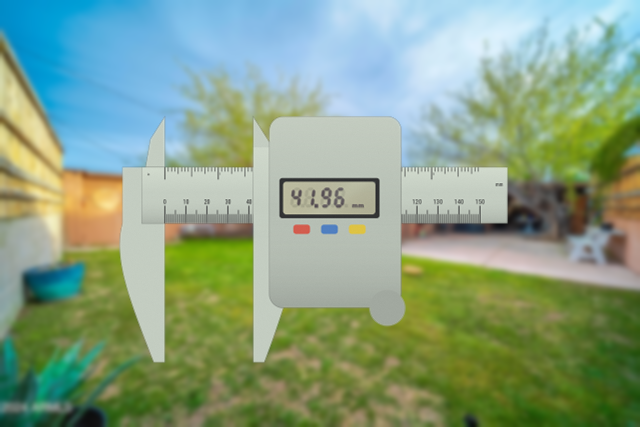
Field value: 41.96 mm
